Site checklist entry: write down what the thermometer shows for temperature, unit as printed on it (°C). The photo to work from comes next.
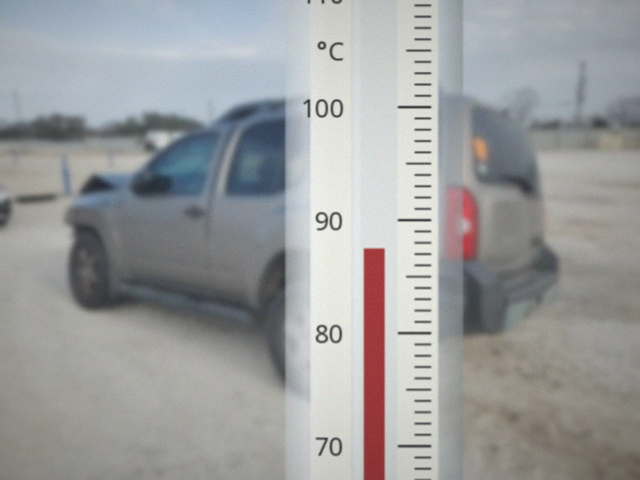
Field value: 87.5 °C
